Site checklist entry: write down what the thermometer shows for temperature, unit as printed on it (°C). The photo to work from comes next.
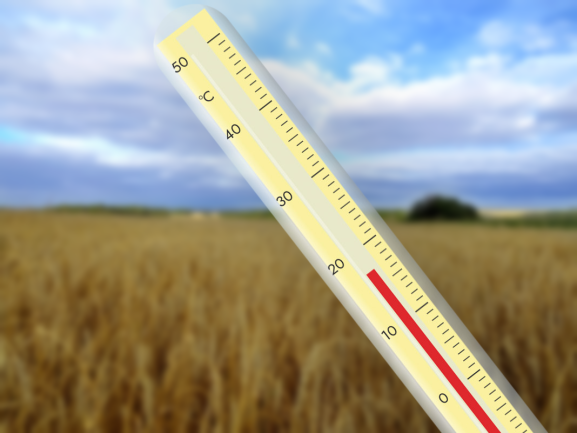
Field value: 17 °C
